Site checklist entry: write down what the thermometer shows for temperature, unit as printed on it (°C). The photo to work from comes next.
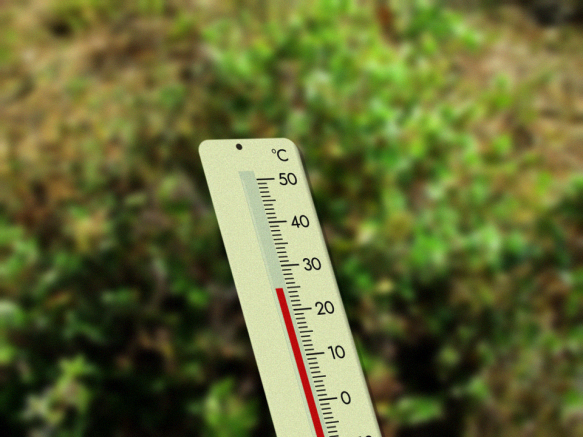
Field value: 25 °C
